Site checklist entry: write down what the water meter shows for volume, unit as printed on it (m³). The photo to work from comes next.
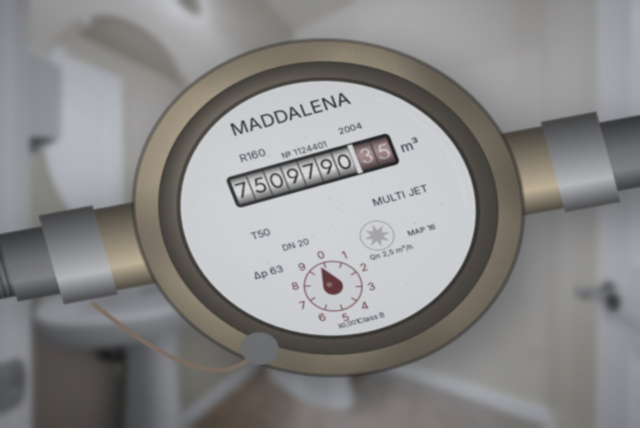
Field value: 7509790.349 m³
